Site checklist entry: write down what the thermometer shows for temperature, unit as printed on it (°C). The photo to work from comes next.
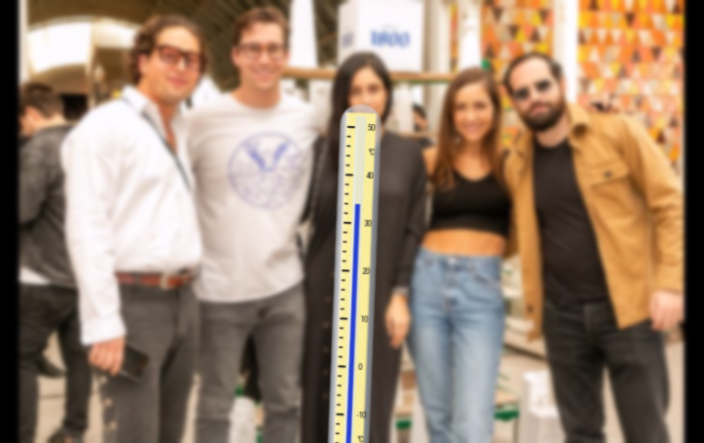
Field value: 34 °C
